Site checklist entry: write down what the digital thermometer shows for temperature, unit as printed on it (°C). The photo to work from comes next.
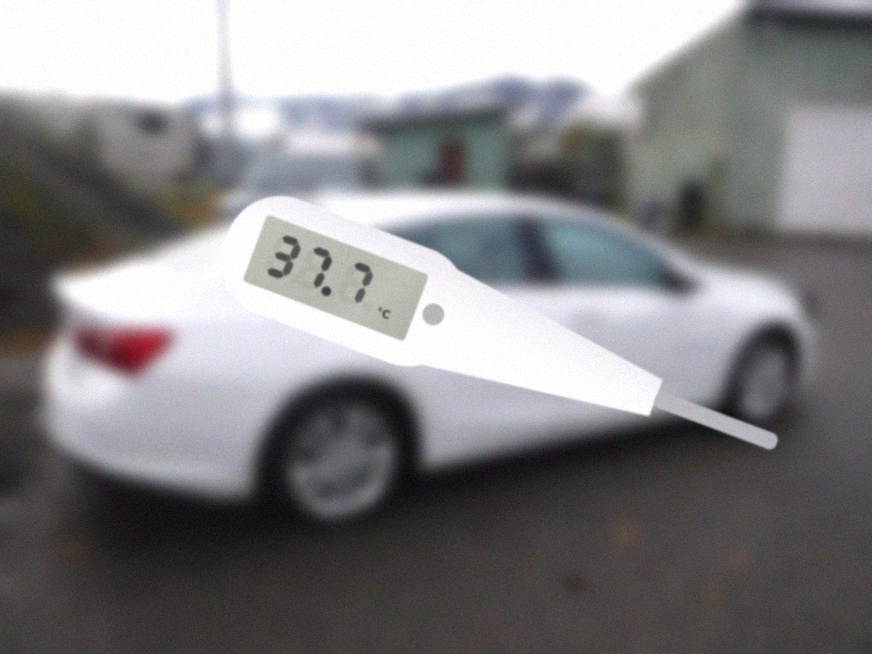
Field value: 37.7 °C
